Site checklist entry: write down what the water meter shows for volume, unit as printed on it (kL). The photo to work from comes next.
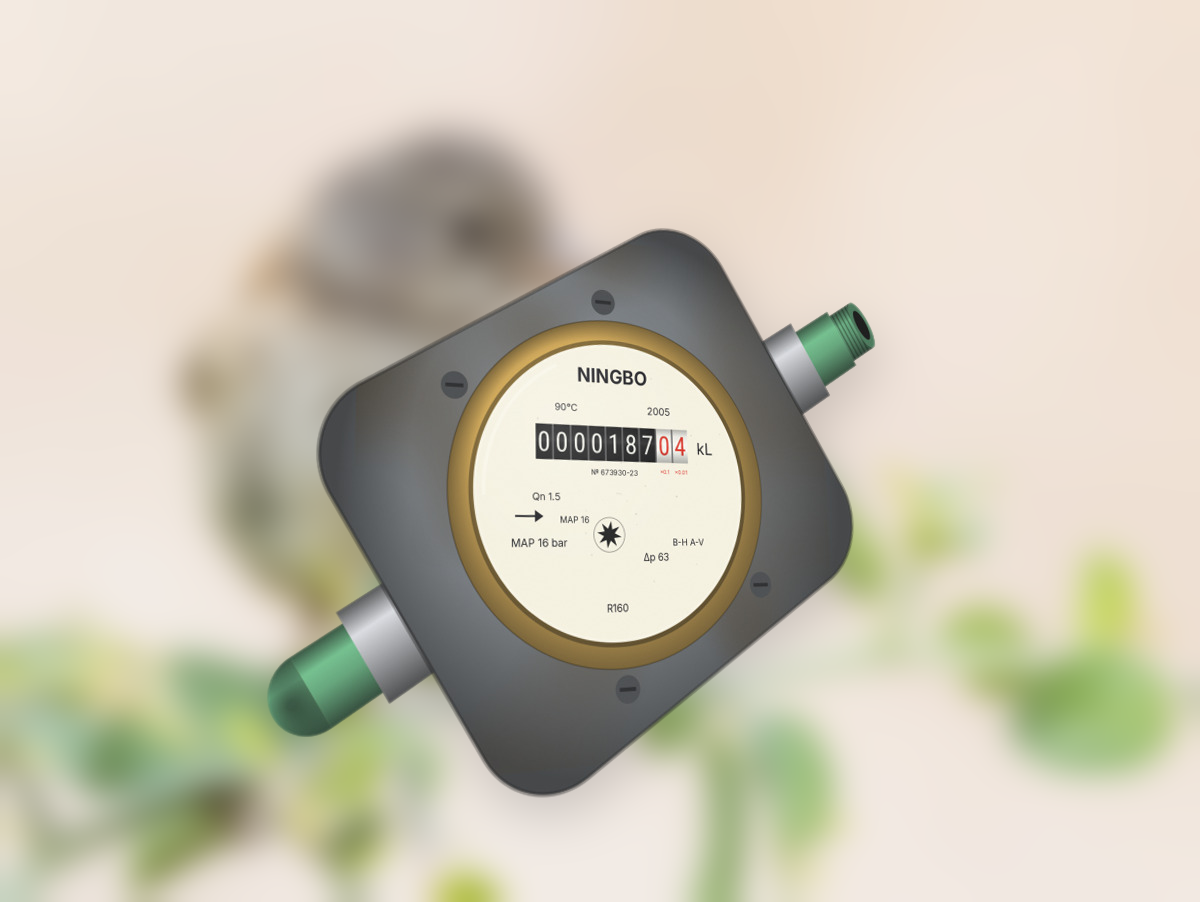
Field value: 187.04 kL
